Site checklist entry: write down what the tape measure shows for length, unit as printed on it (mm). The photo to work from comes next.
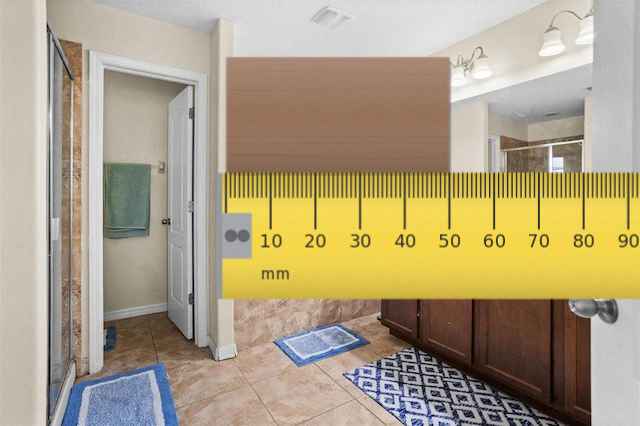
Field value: 50 mm
